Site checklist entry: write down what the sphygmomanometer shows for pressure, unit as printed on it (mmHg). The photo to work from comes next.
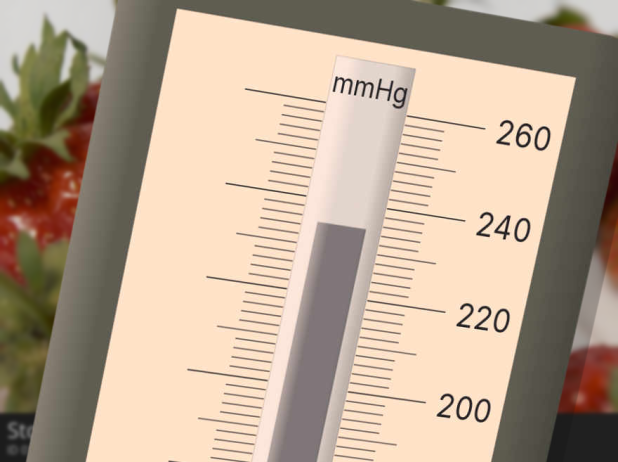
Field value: 235 mmHg
